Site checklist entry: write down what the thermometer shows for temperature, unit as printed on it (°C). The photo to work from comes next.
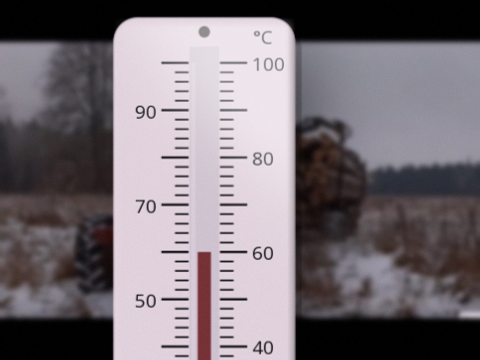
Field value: 60 °C
